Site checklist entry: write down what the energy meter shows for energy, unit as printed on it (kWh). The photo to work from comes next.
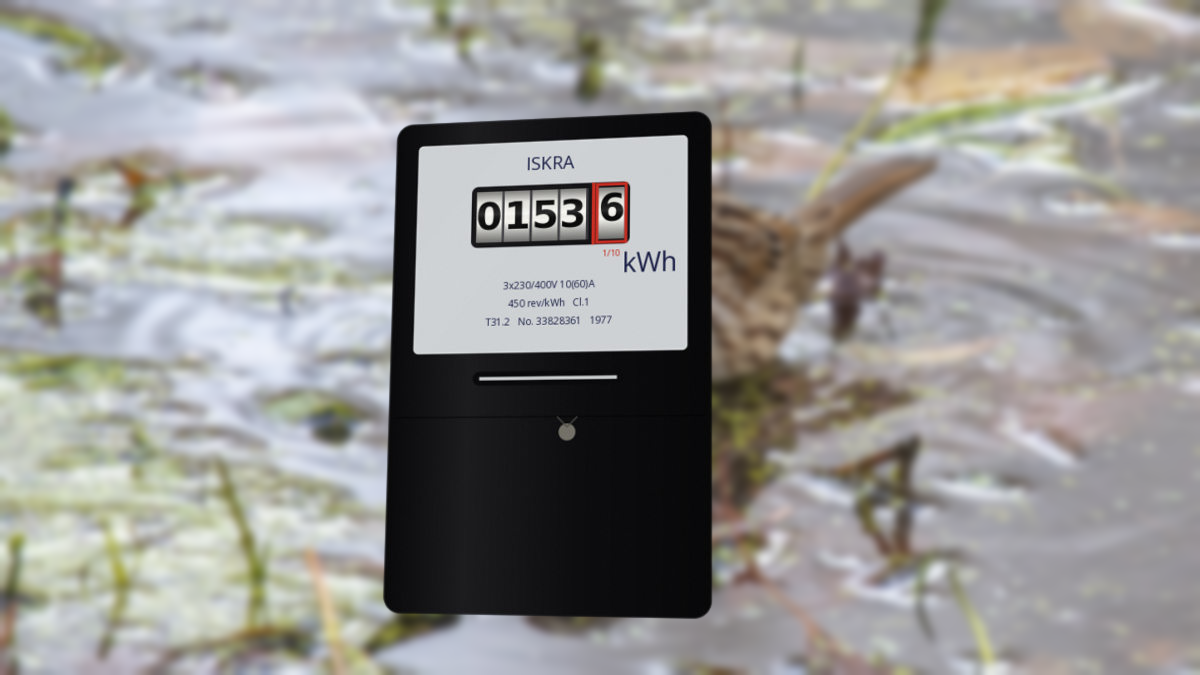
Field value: 153.6 kWh
